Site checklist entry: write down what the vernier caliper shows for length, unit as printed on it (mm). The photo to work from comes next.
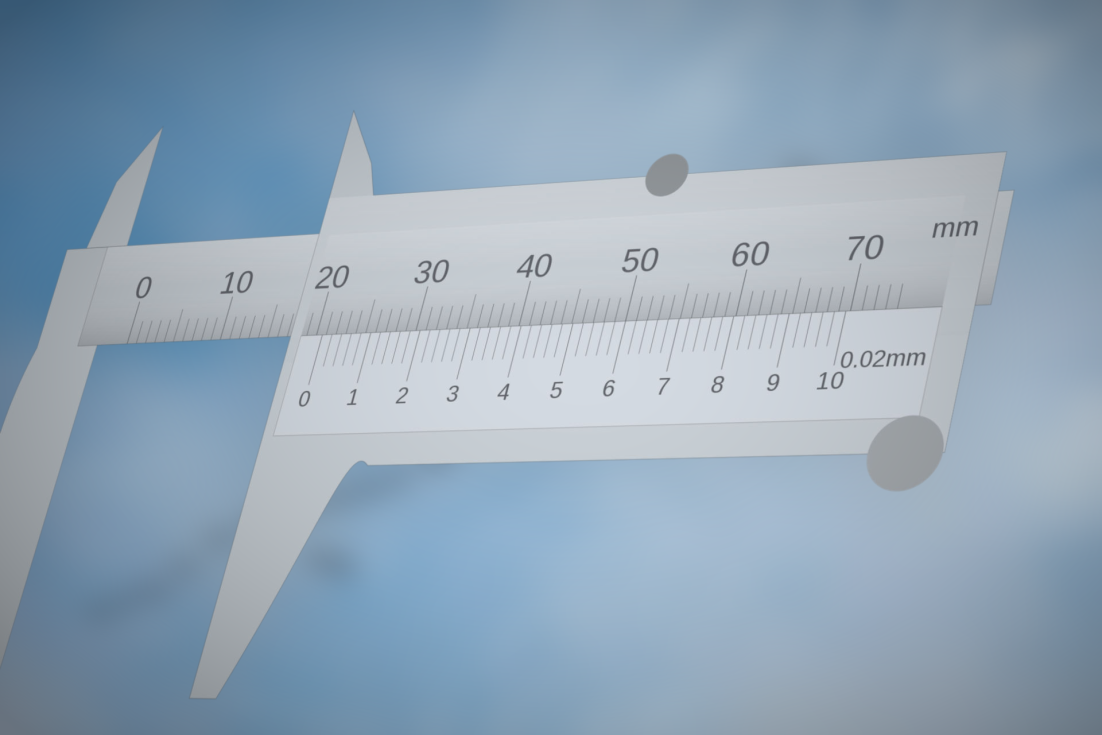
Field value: 20.6 mm
